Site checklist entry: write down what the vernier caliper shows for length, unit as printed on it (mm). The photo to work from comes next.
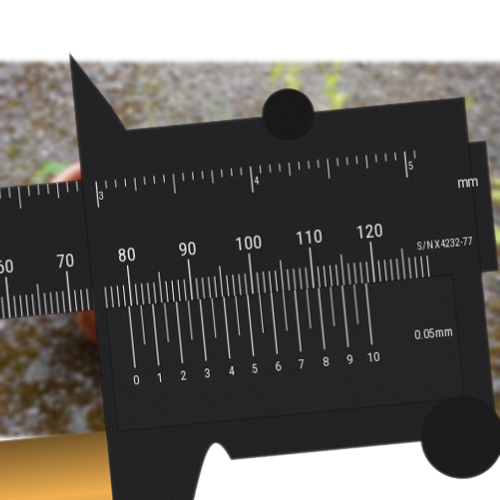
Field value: 79.6 mm
